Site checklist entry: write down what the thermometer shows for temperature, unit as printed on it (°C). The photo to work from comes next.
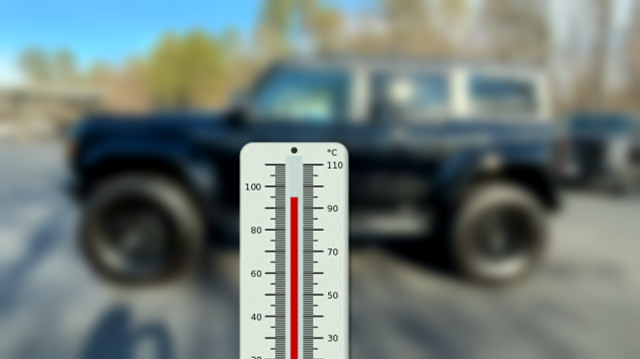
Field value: 95 °C
